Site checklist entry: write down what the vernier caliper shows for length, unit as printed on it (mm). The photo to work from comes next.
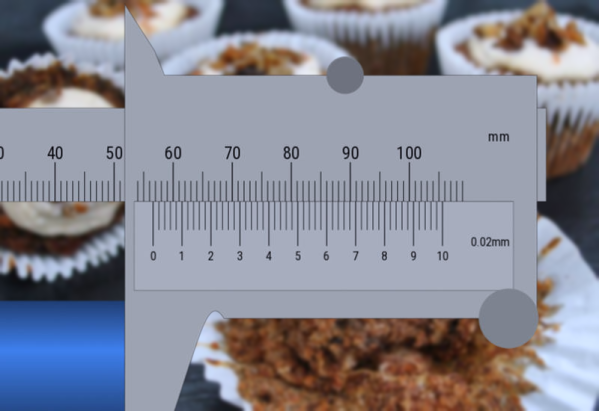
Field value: 56.6 mm
